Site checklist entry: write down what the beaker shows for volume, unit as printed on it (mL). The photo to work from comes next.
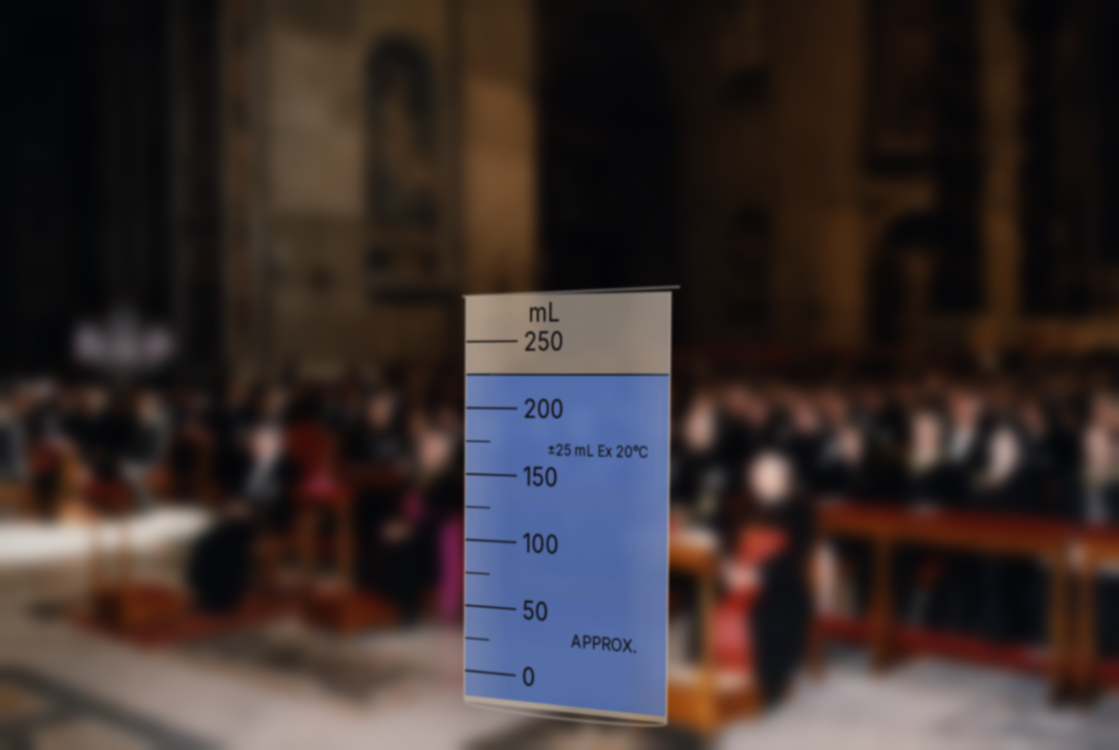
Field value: 225 mL
